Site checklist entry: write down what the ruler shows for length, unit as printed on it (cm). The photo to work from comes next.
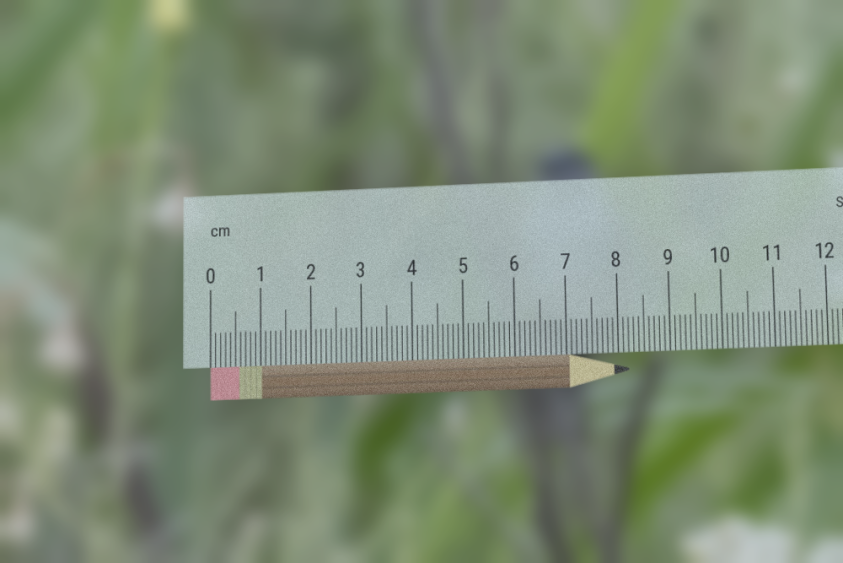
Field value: 8.2 cm
